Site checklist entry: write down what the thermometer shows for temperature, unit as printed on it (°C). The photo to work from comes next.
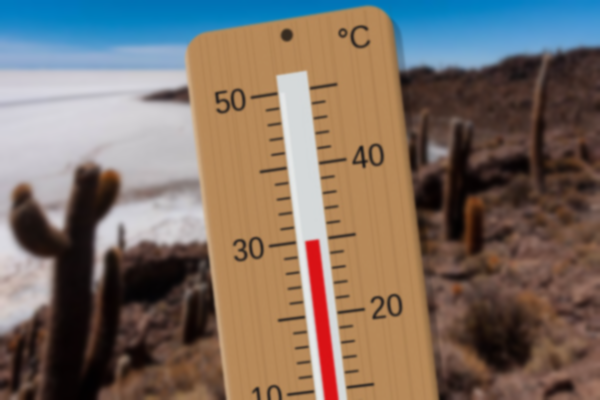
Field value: 30 °C
